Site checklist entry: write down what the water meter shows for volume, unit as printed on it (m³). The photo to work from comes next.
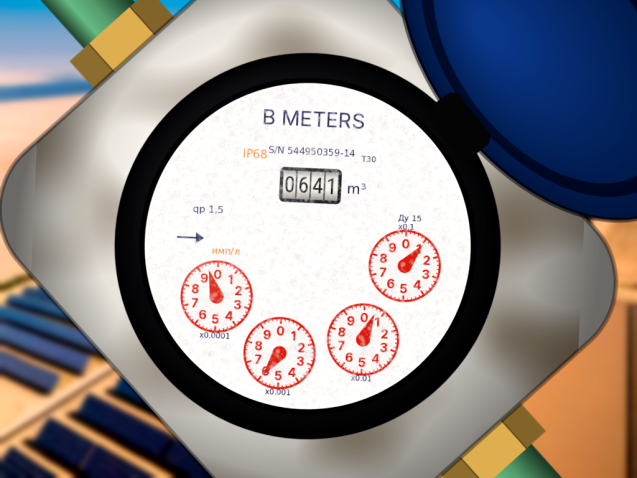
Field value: 641.1059 m³
